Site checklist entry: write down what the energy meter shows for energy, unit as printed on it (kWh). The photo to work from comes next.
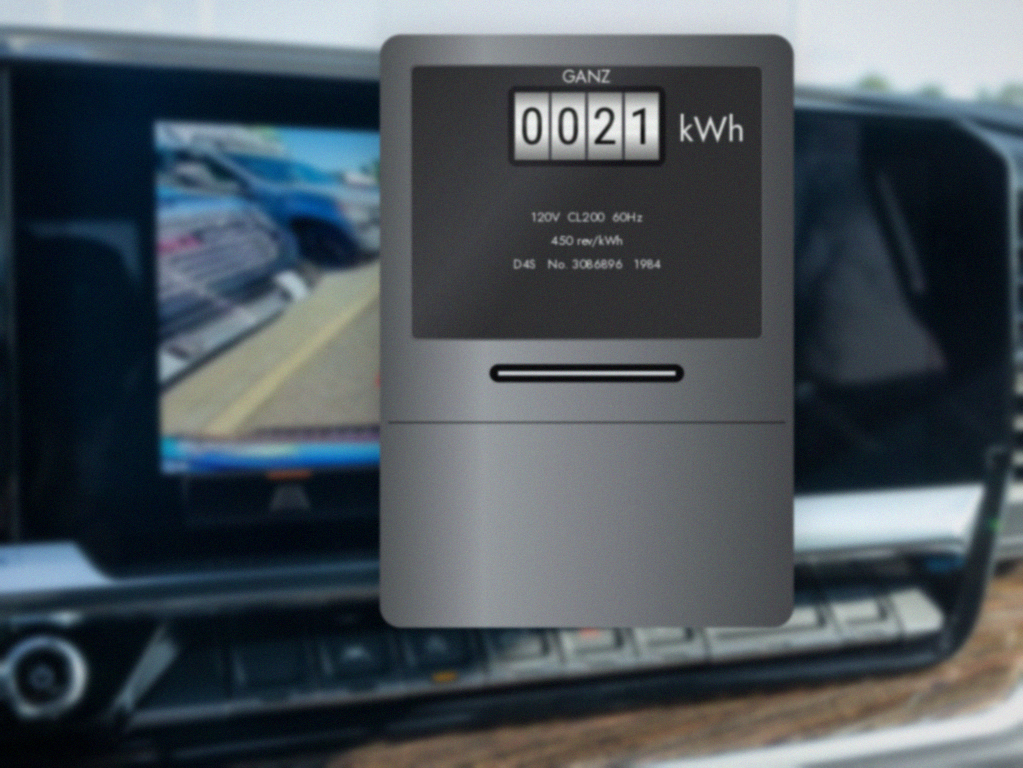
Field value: 21 kWh
